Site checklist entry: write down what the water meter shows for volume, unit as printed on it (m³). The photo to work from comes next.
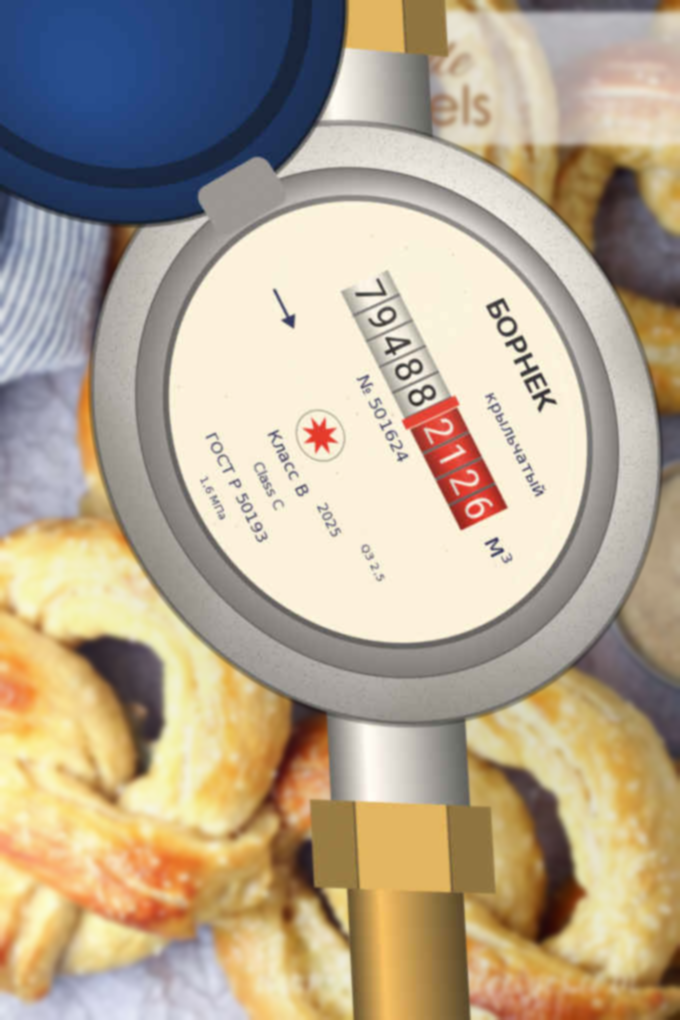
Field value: 79488.2126 m³
